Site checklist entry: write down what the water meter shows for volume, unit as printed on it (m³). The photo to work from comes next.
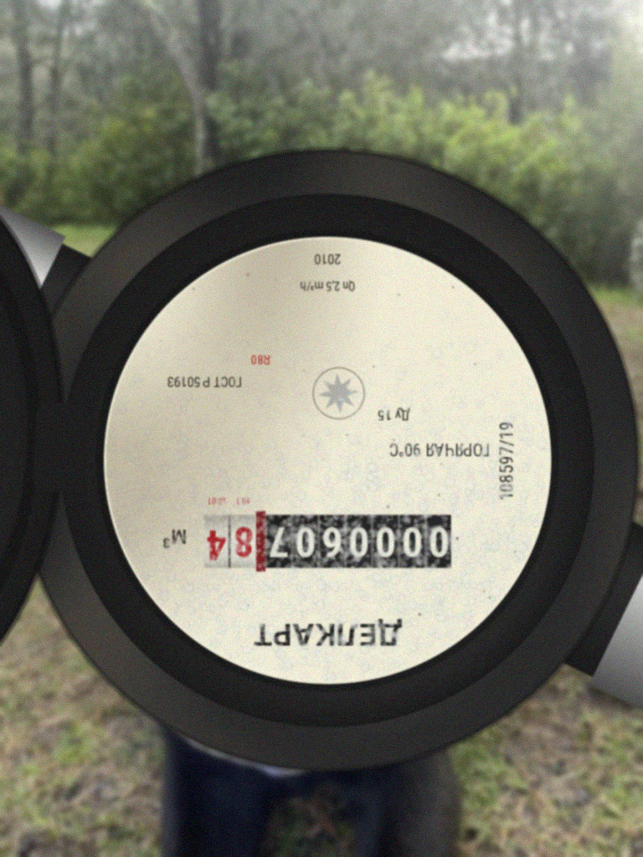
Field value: 607.84 m³
